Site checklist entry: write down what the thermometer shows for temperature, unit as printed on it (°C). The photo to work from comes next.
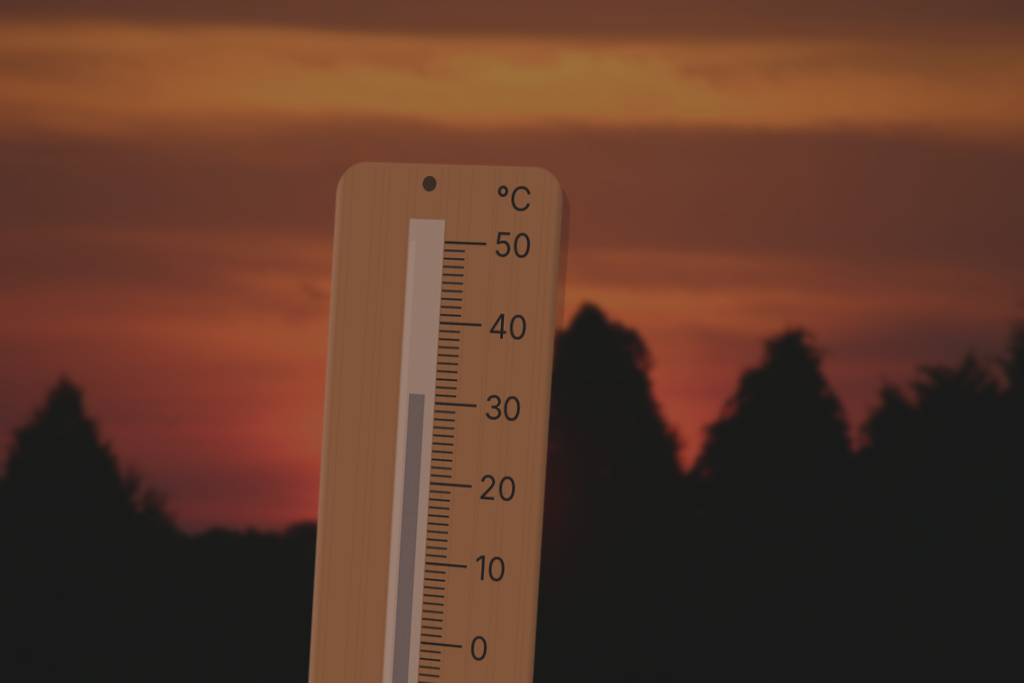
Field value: 31 °C
